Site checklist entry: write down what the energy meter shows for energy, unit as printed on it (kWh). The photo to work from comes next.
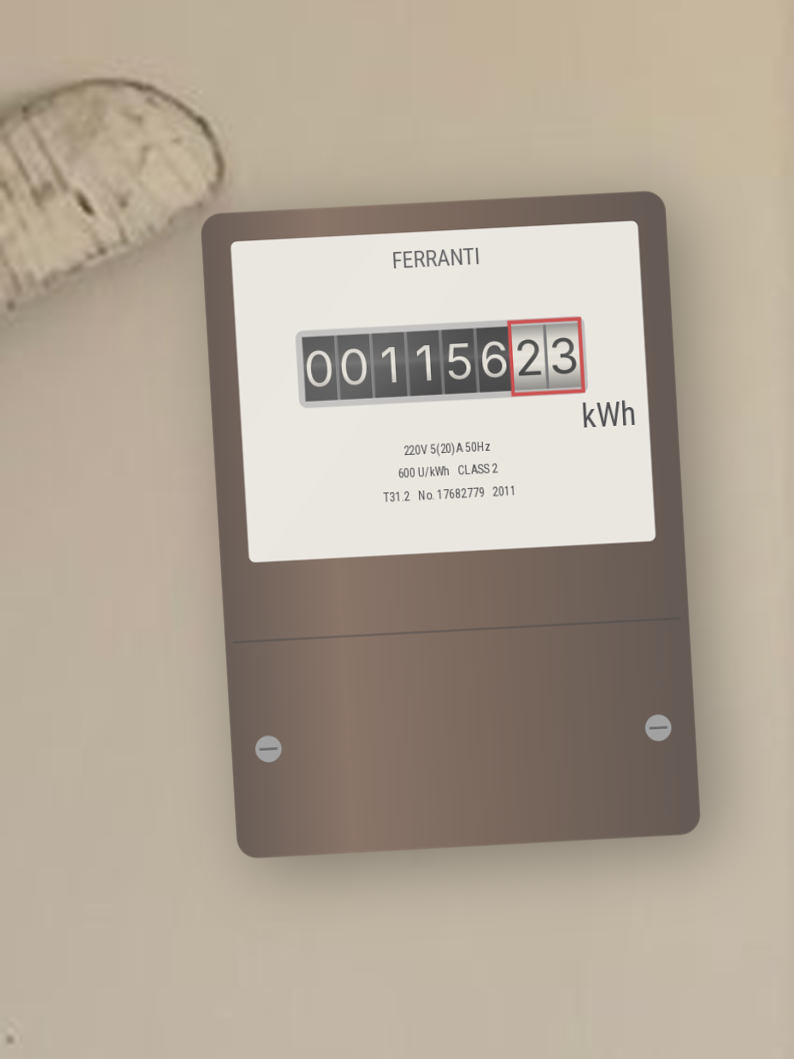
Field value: 1156.23 kWh
